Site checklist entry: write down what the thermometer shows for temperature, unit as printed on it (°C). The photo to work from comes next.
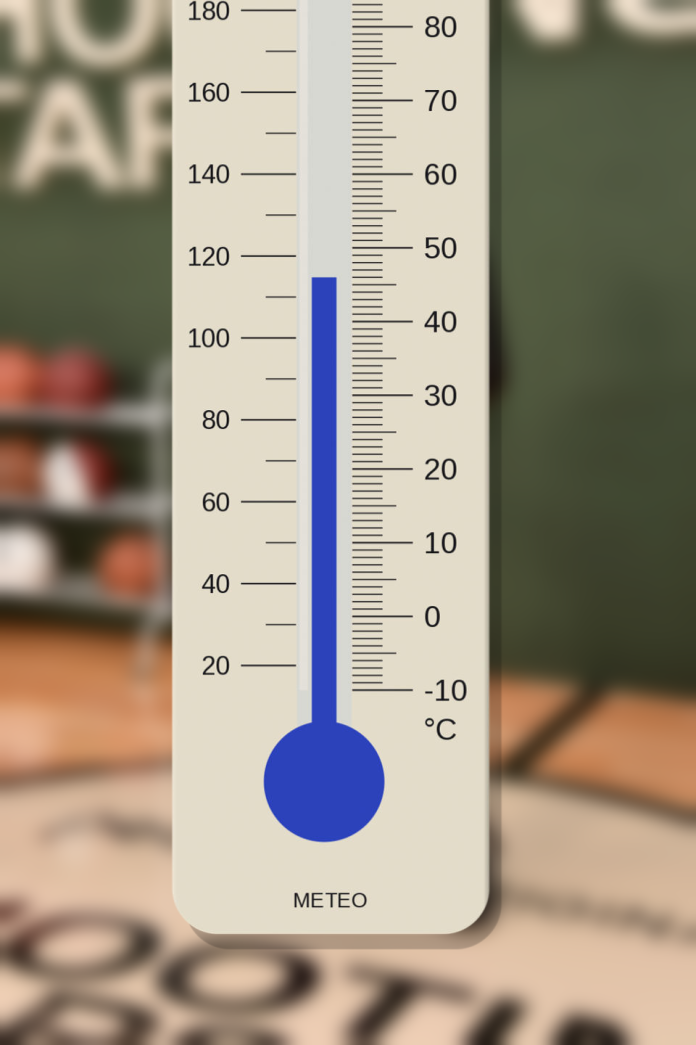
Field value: 46 °C
